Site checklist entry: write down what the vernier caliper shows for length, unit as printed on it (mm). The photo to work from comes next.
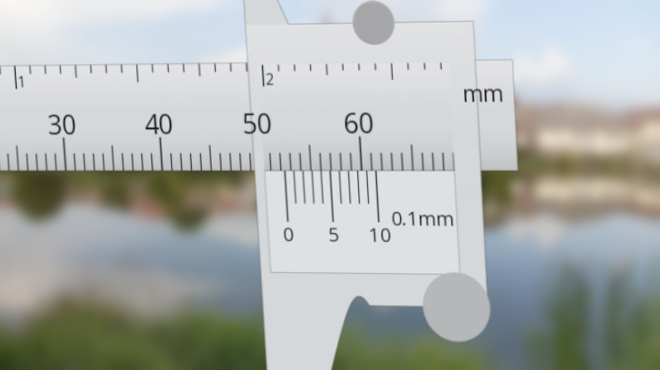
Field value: 52.4 mm
